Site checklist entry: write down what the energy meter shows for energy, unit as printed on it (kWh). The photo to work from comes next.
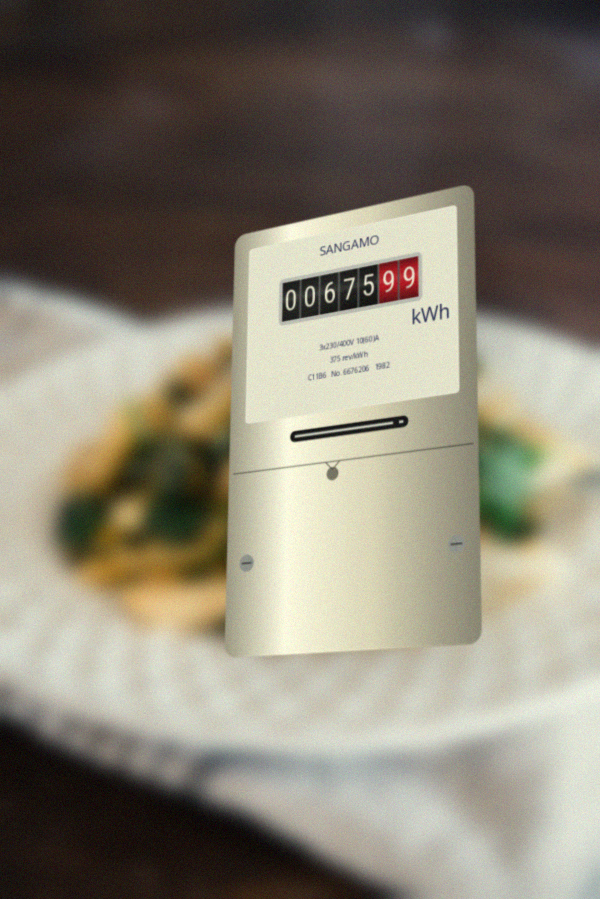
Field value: 675.99 kWh
